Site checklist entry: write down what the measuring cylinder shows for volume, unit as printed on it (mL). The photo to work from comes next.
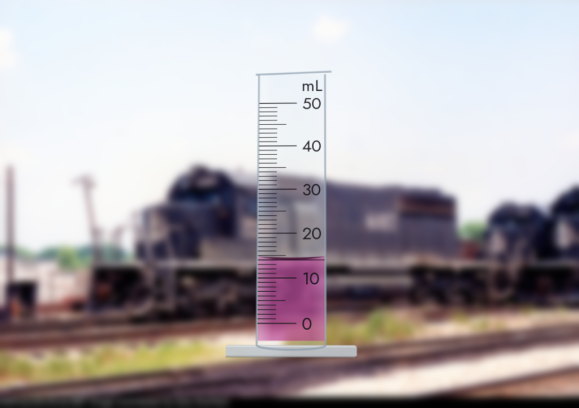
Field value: 14 mL
